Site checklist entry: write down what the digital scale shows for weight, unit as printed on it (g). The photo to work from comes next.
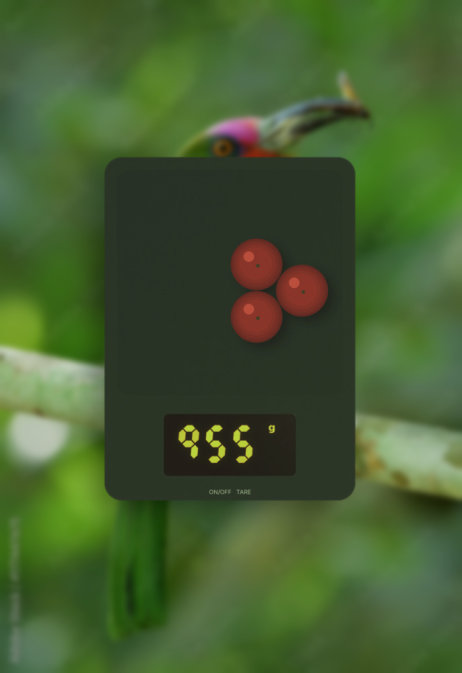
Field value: 955 g
